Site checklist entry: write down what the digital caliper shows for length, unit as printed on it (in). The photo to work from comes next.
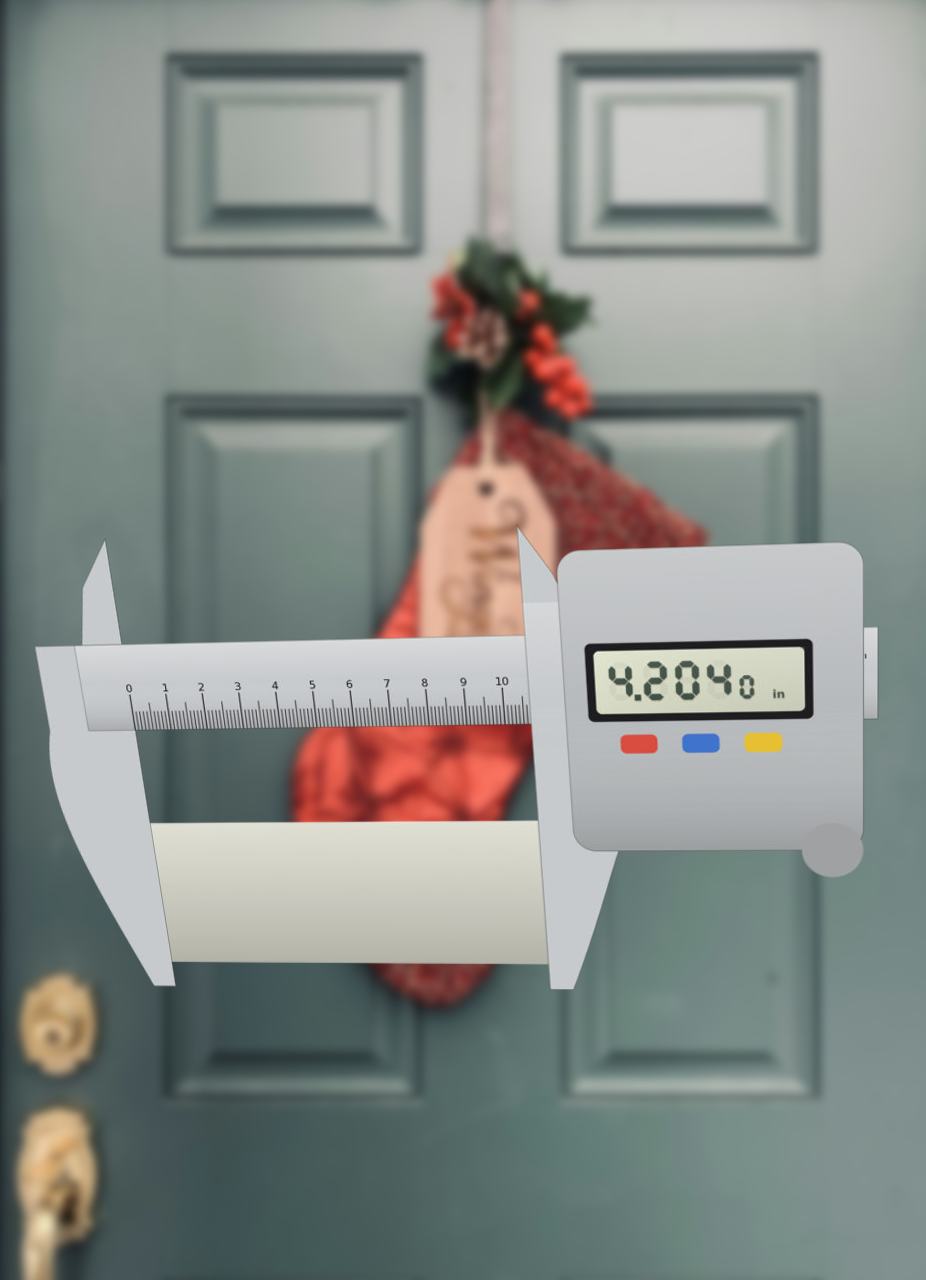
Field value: 4.2040 in
